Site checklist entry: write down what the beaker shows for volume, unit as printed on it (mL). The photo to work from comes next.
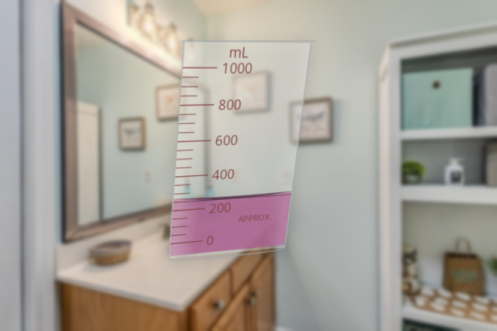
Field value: 250 mL
